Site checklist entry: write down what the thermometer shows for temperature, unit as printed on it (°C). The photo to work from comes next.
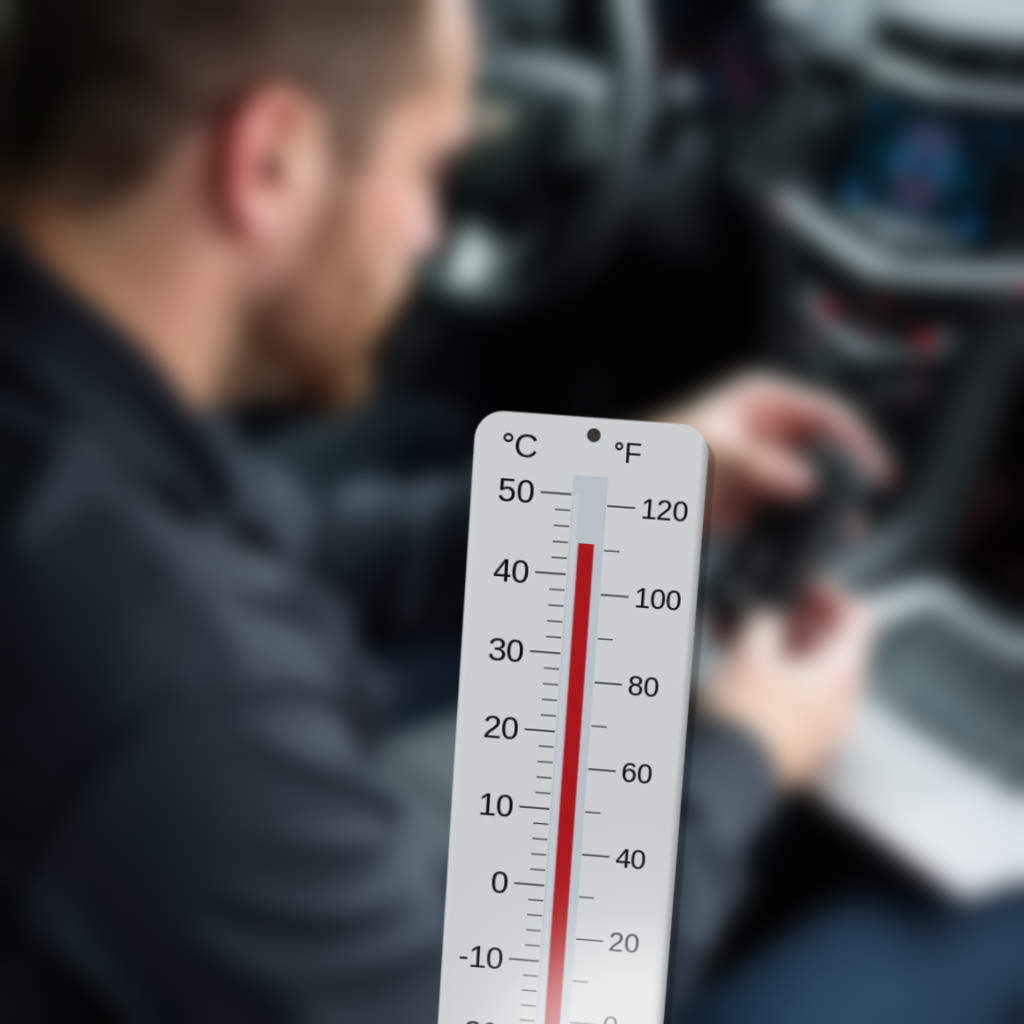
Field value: 44 °C
